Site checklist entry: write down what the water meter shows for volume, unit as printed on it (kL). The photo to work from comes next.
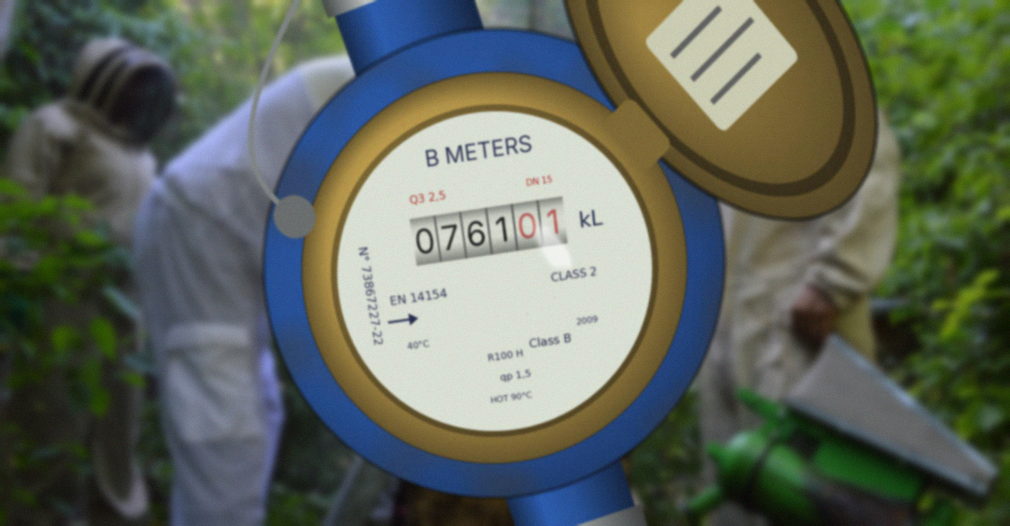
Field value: 761.01 kL
